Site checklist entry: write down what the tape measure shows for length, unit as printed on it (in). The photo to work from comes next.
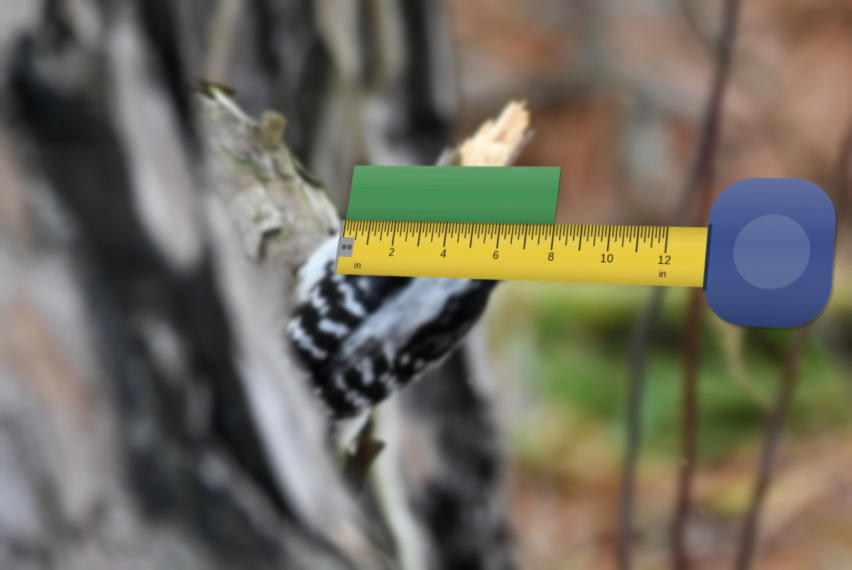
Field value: 8 in
